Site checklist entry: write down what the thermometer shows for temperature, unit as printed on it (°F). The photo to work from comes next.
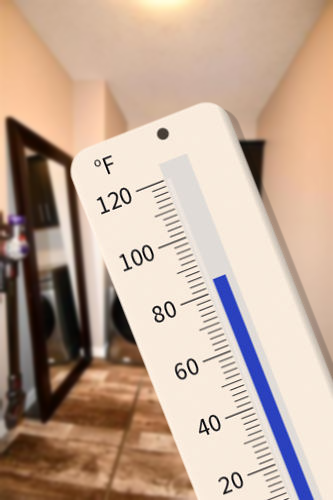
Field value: 84 °F
